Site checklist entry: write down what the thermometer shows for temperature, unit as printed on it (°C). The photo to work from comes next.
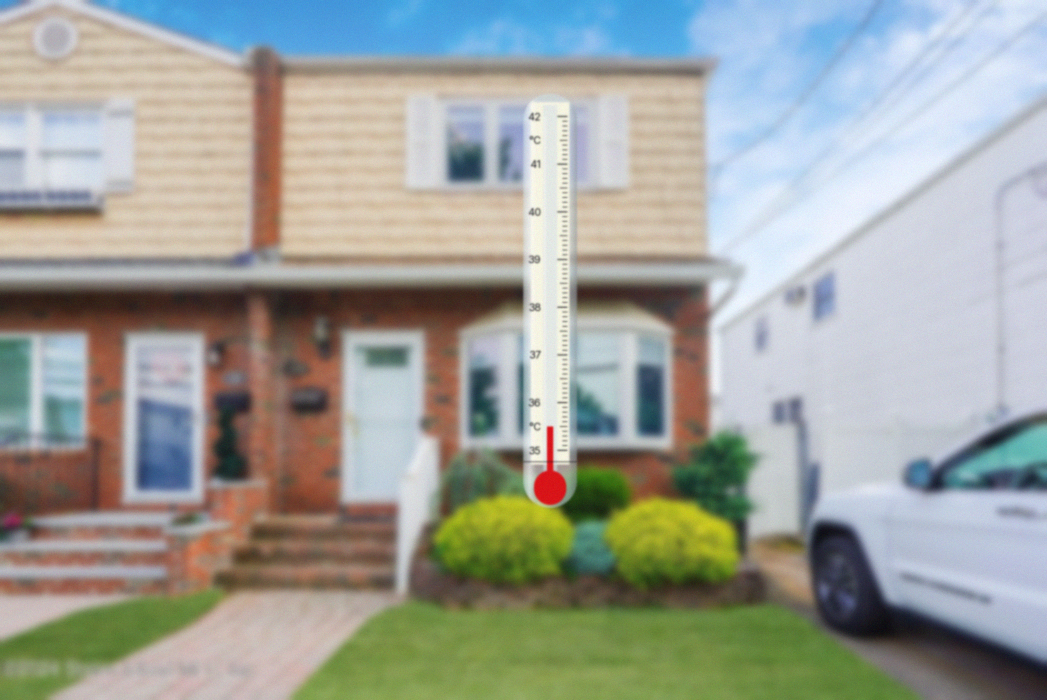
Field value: 35.5 °C
